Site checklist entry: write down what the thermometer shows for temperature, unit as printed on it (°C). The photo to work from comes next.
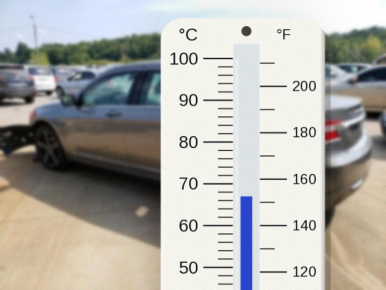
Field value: 67 °C
